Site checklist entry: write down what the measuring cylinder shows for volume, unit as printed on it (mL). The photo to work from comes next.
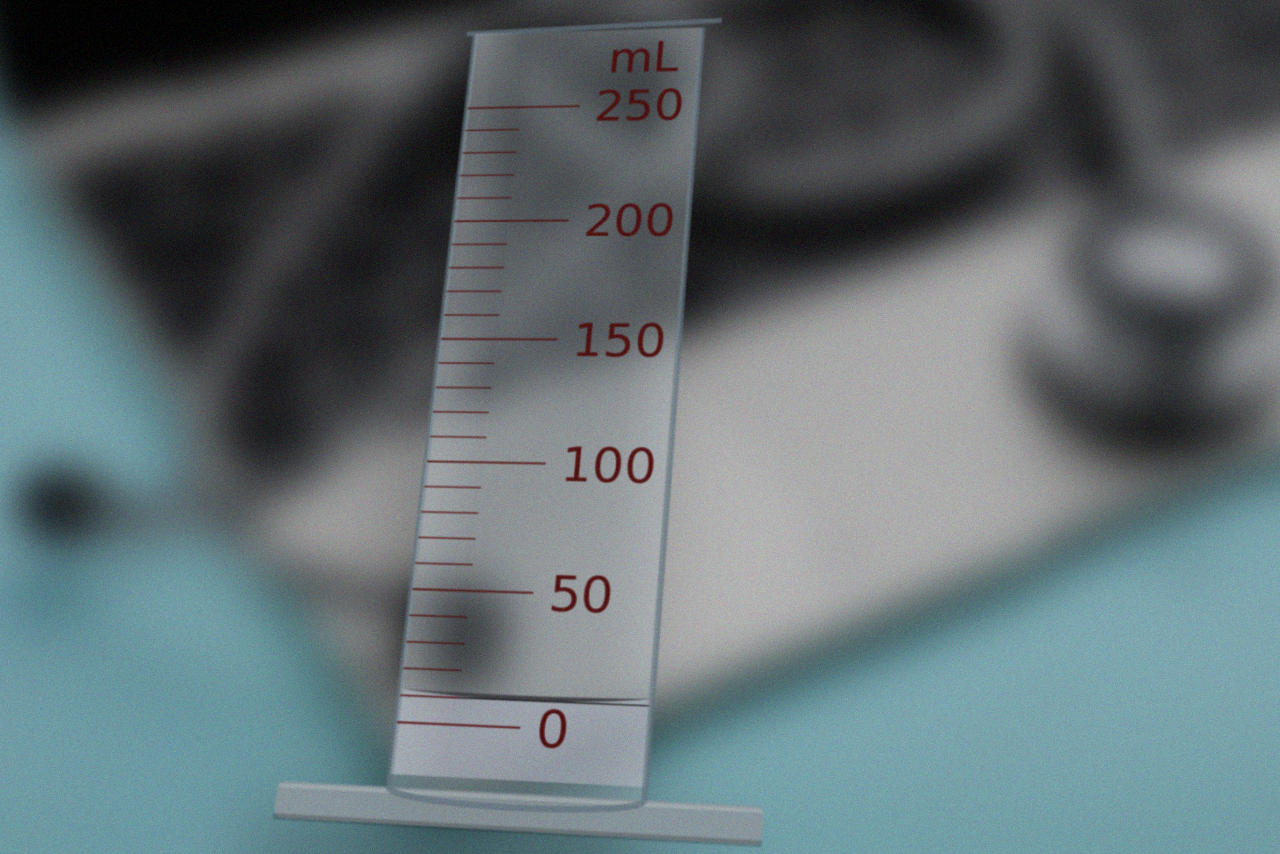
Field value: 10 mL
